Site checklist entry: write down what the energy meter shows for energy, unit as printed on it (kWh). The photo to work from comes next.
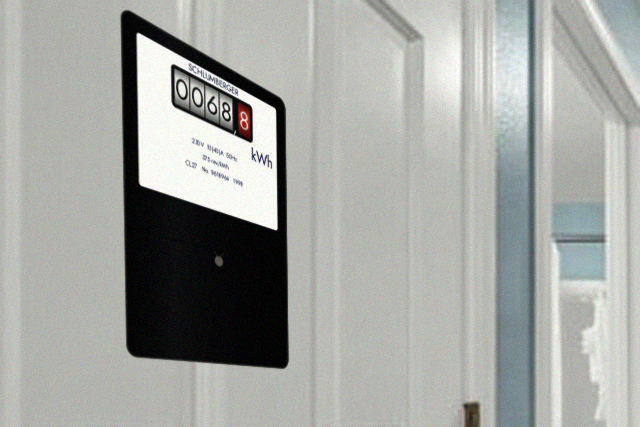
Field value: 68.8 kWh
